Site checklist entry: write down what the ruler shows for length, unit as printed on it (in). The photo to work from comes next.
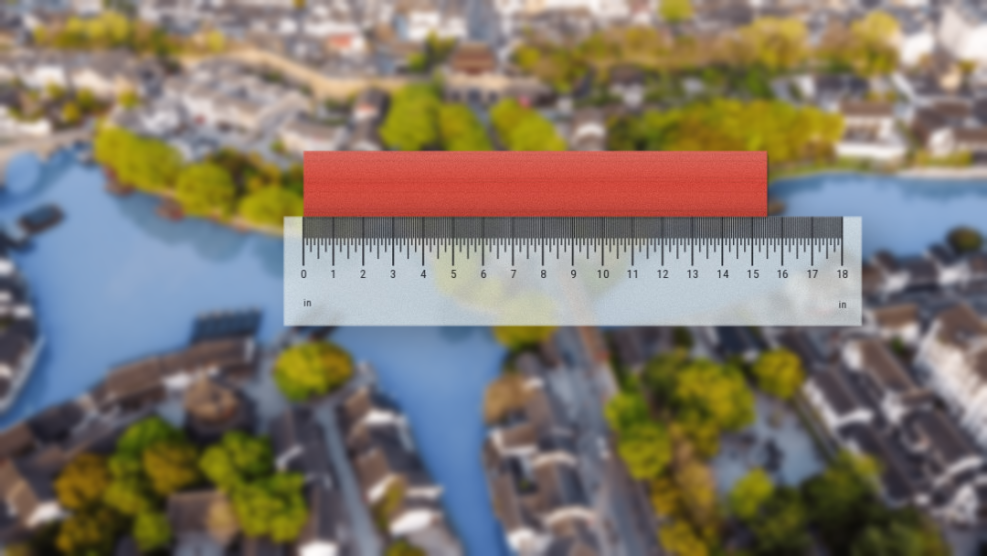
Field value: 15.5 in
